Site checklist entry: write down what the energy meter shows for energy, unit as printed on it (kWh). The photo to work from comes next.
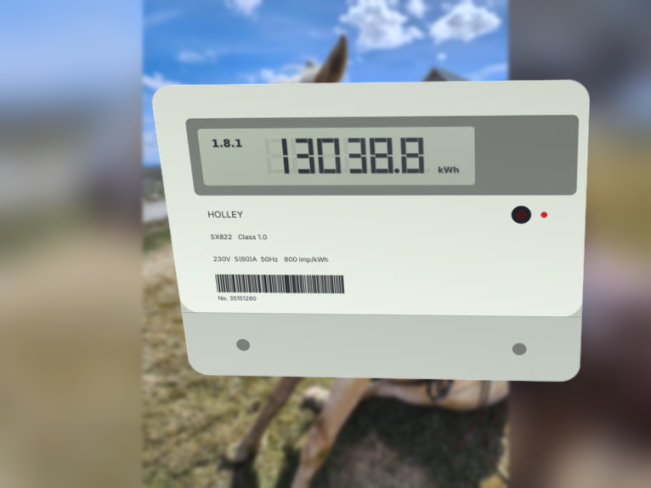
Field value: 13038.8 kWh
